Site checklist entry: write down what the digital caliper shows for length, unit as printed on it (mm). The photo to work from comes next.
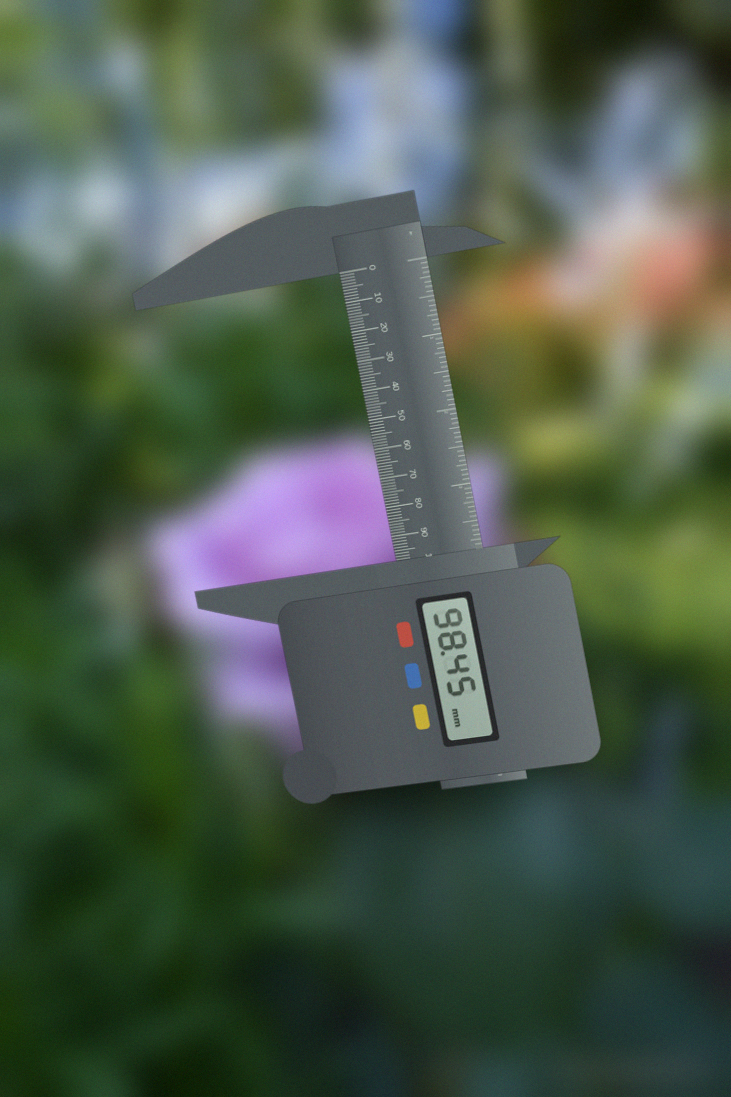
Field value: 98.45 mm
